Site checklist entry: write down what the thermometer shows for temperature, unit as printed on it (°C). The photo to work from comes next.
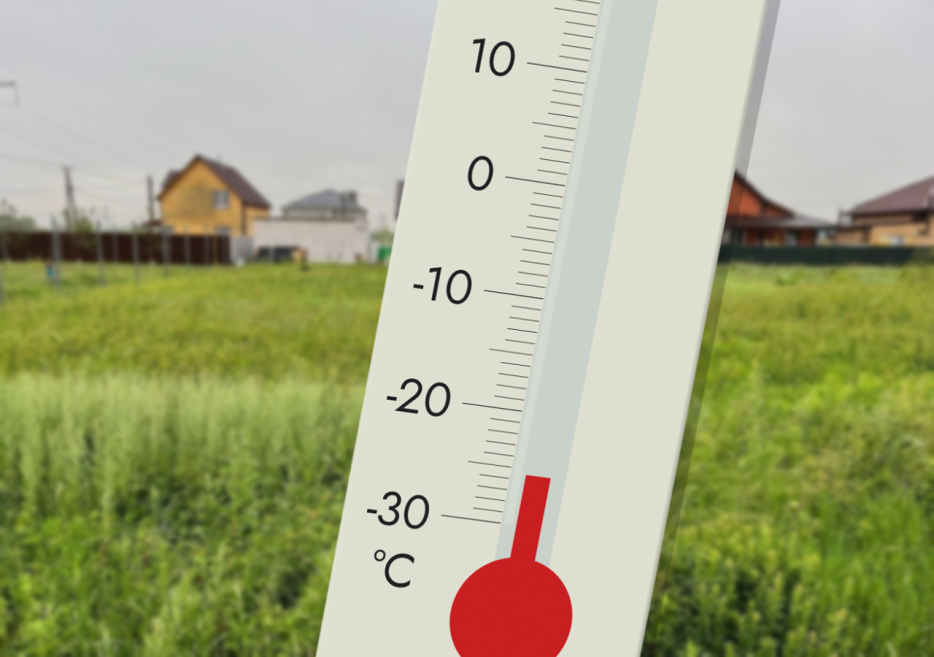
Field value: -25.5 °C
